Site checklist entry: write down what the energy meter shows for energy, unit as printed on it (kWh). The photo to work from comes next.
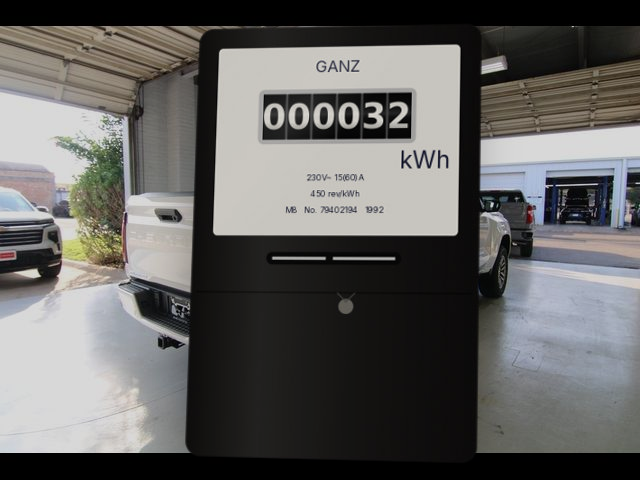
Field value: 32 kWh
